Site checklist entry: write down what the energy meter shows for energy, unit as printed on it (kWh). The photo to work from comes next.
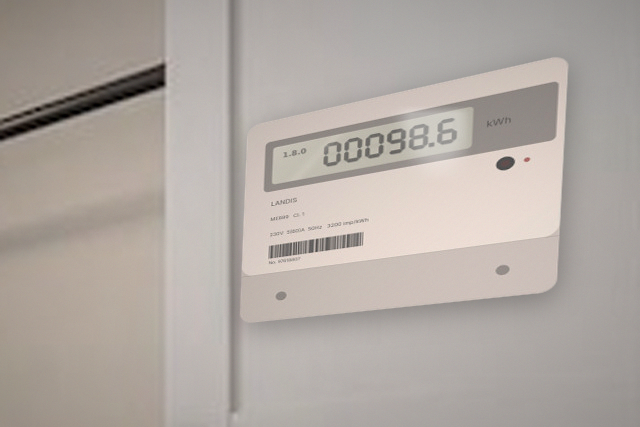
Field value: 98.6 kWh
